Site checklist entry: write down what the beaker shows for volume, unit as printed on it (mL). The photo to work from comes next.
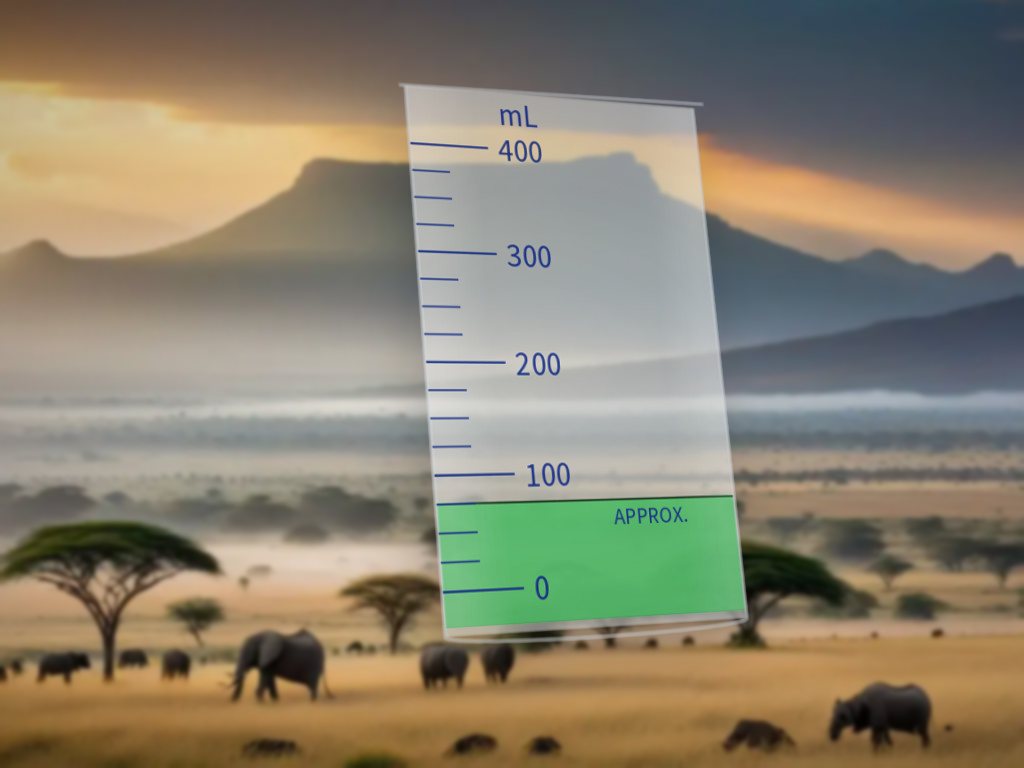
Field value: 75 mL
